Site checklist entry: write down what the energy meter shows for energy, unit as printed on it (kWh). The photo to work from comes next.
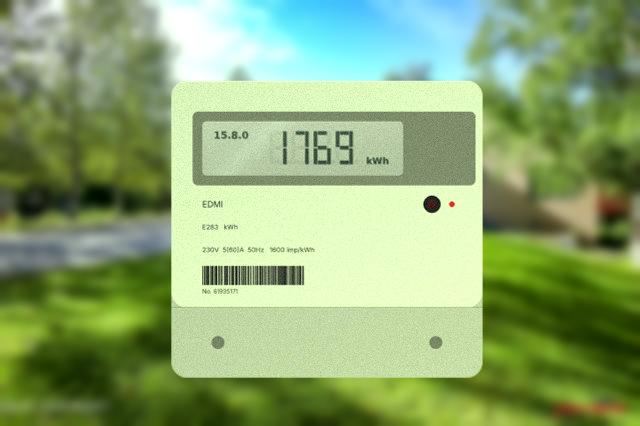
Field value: 1769 kWh
